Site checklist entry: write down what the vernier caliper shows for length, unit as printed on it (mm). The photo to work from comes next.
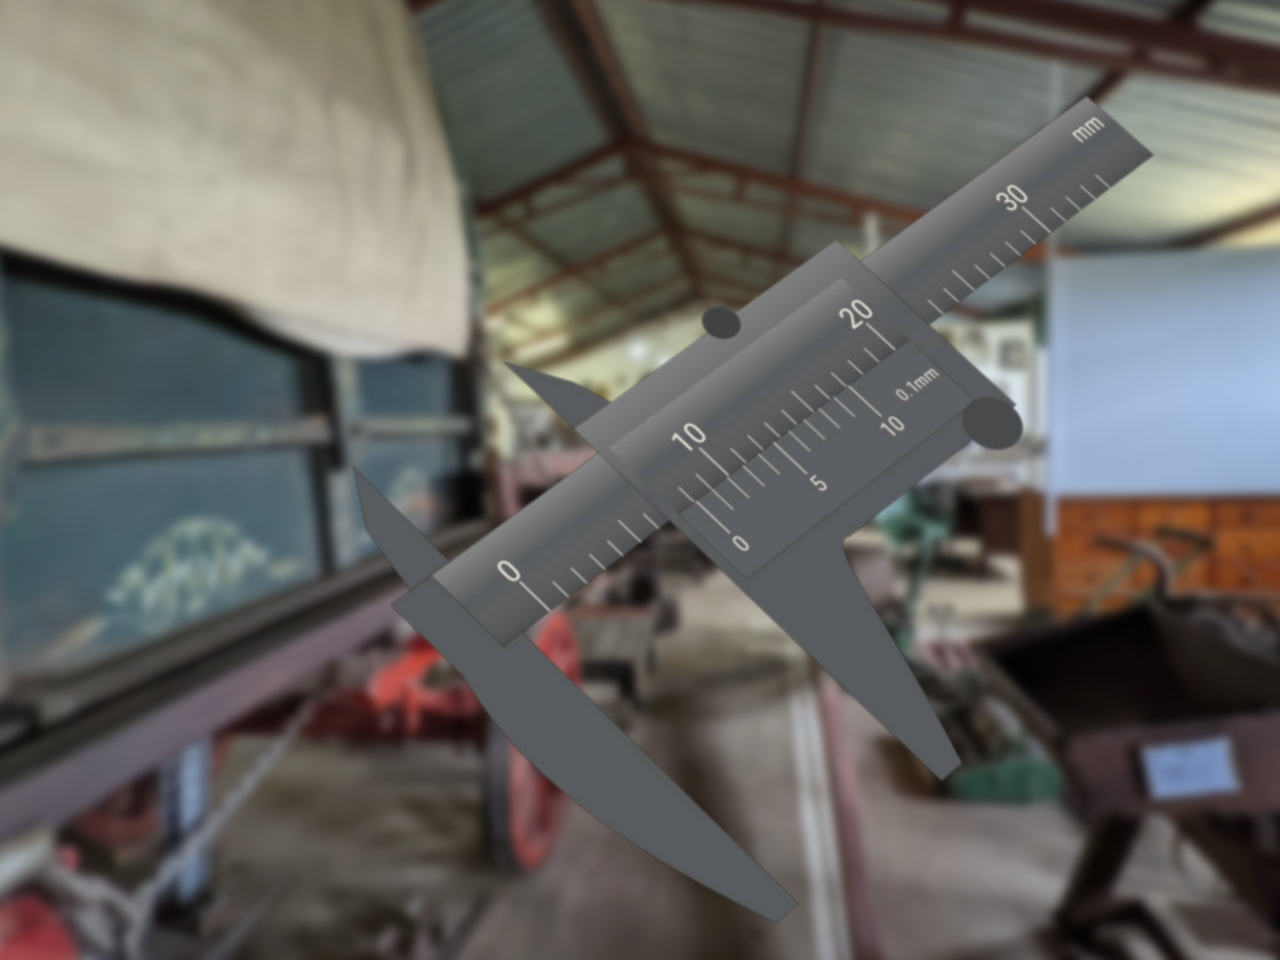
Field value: 8.1 mm
